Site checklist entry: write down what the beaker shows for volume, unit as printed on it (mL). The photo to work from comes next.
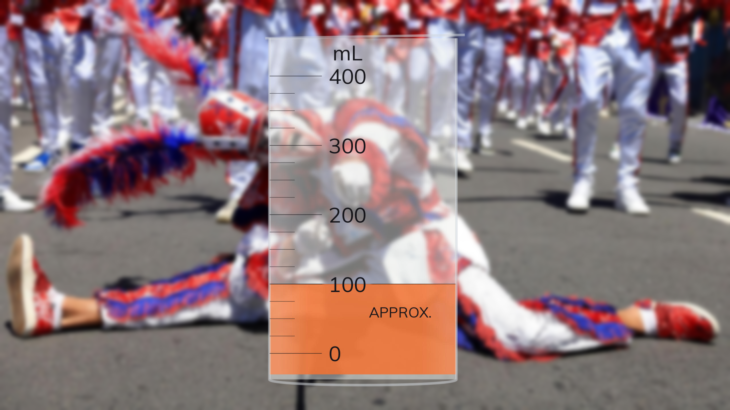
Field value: 100 mL
